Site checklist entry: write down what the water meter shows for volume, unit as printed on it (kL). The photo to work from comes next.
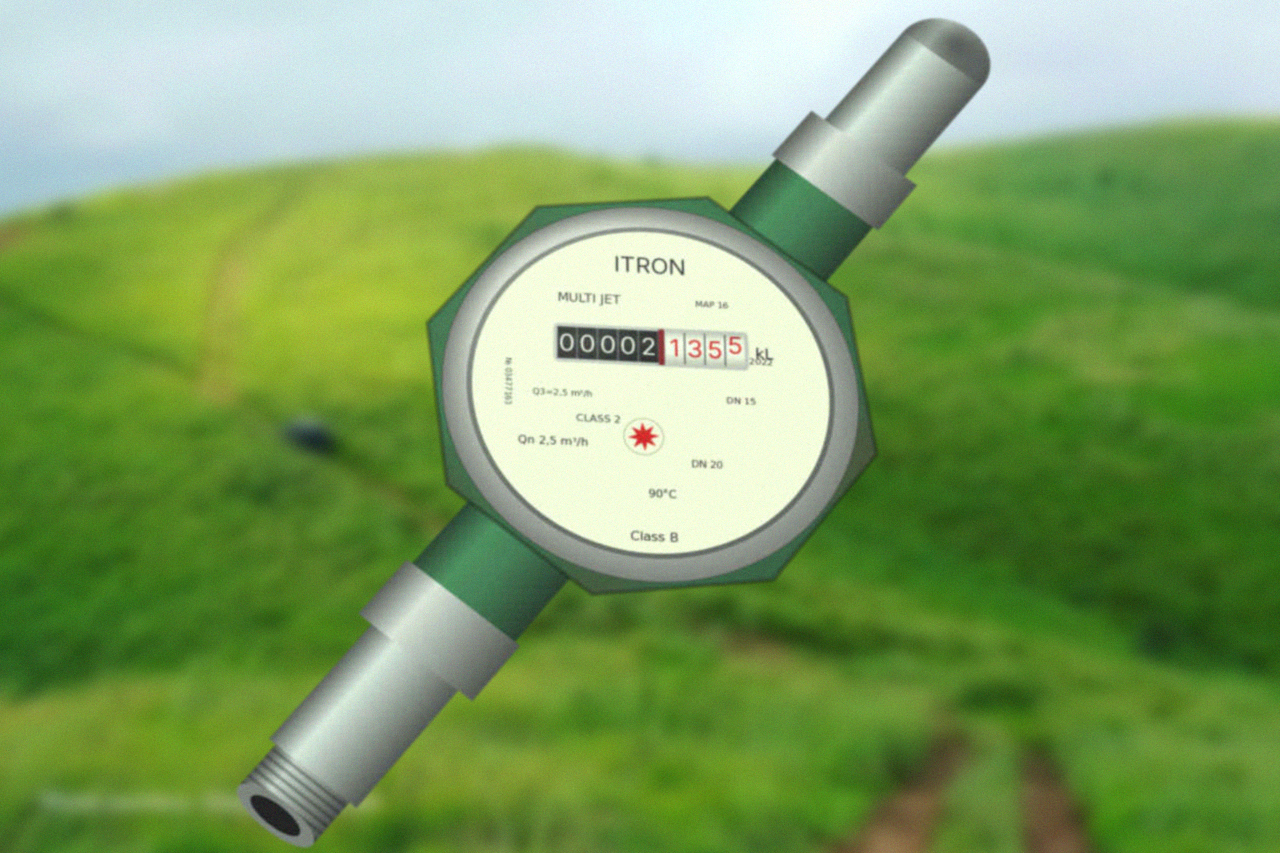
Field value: 2.1355 kL
